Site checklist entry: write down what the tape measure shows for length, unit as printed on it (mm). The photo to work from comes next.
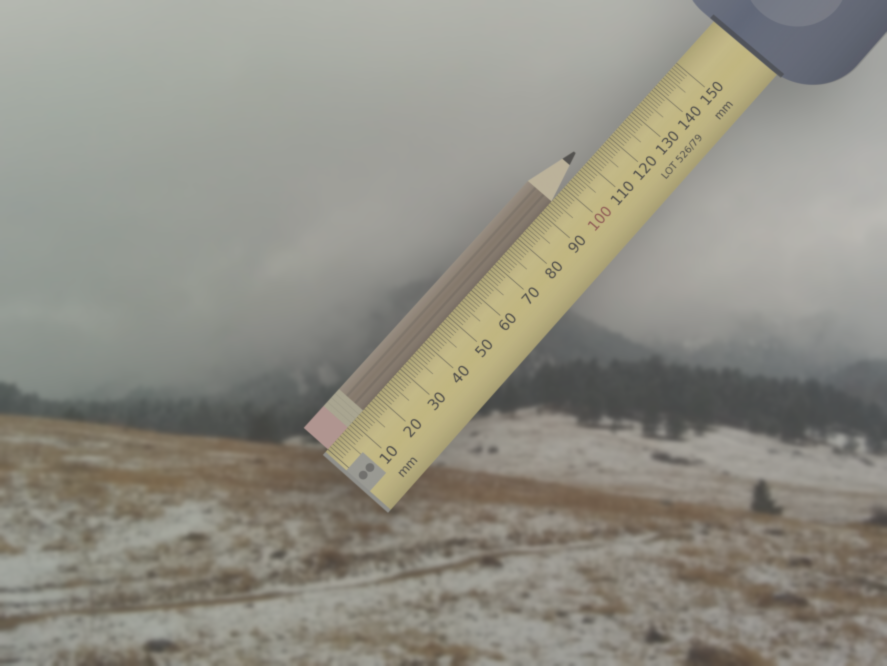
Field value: 110 mm
